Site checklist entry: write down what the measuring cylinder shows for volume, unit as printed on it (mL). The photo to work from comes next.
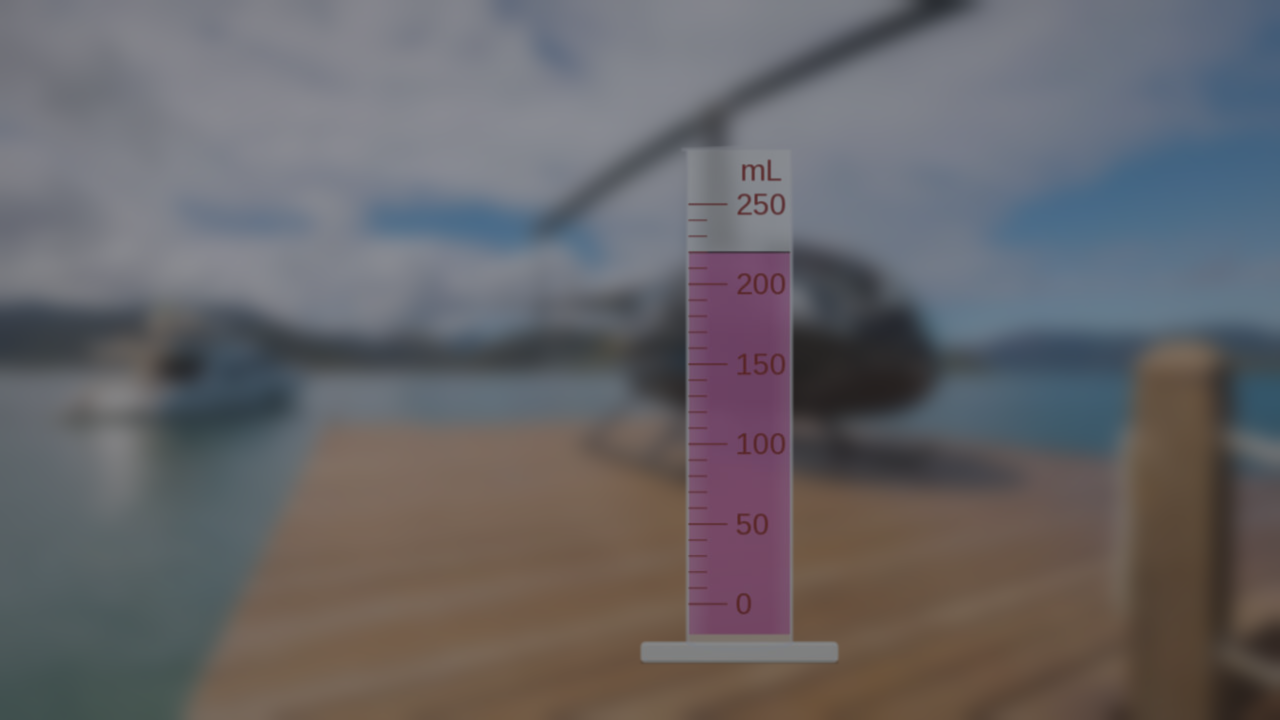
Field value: 220 mL
